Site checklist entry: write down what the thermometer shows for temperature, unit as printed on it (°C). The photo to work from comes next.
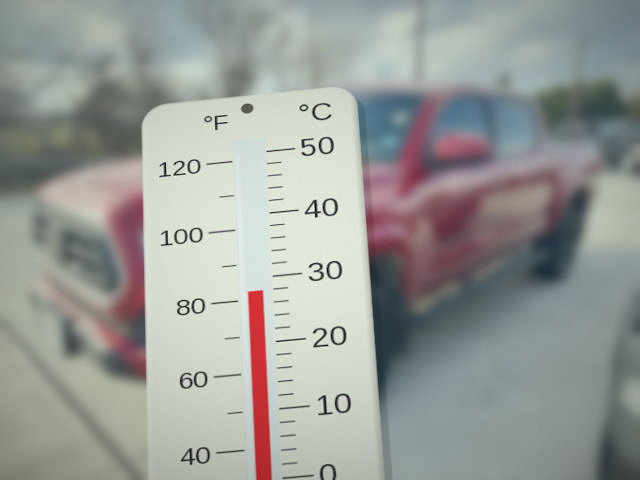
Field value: 28 °C
